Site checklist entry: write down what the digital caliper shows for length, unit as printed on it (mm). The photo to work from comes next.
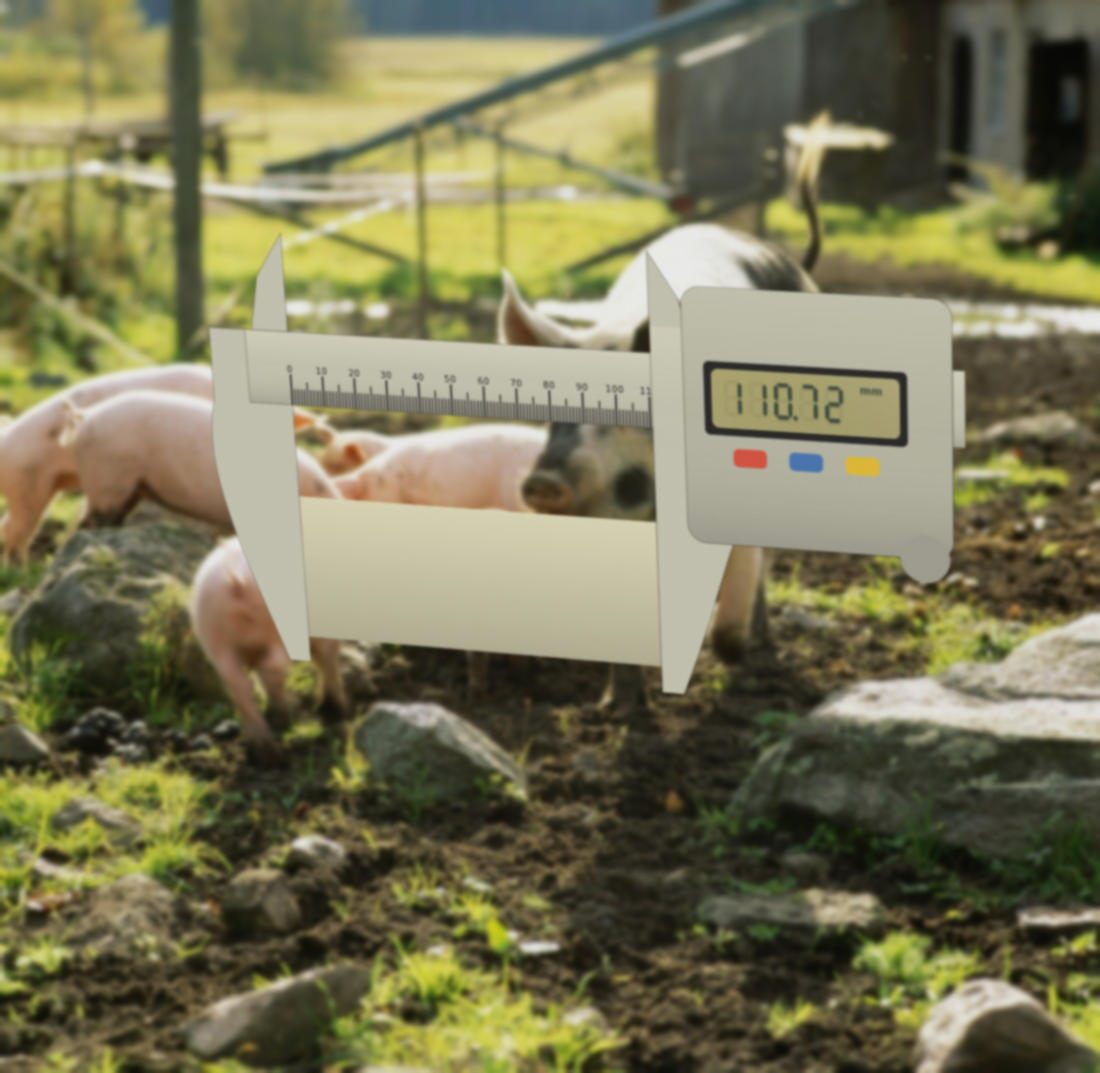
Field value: 110.72 mm
